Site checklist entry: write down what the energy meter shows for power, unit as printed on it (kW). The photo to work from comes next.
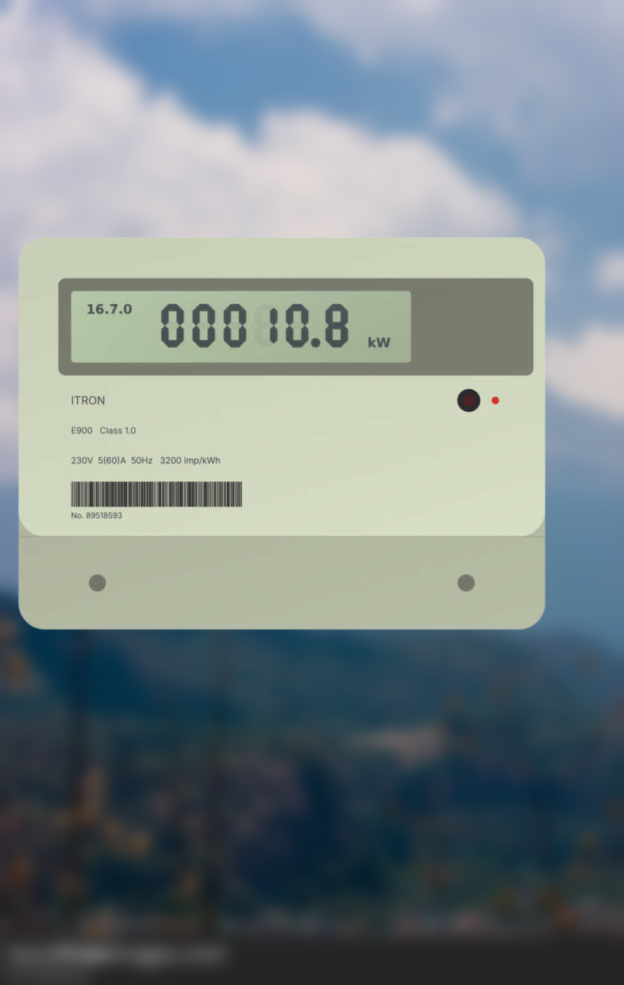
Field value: 10.8 kW
